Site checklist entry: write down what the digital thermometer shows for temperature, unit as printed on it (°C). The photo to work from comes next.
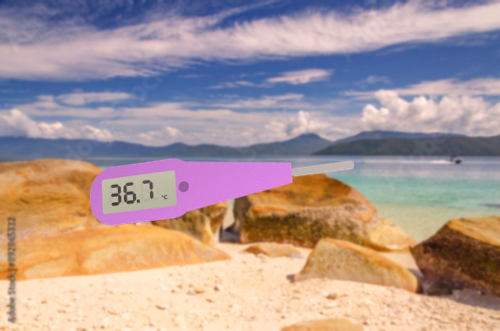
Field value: 36.7 °C
